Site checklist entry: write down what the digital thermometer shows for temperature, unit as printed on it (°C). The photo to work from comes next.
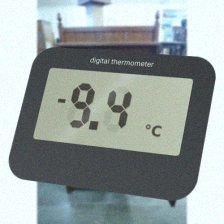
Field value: -9.4 °C
